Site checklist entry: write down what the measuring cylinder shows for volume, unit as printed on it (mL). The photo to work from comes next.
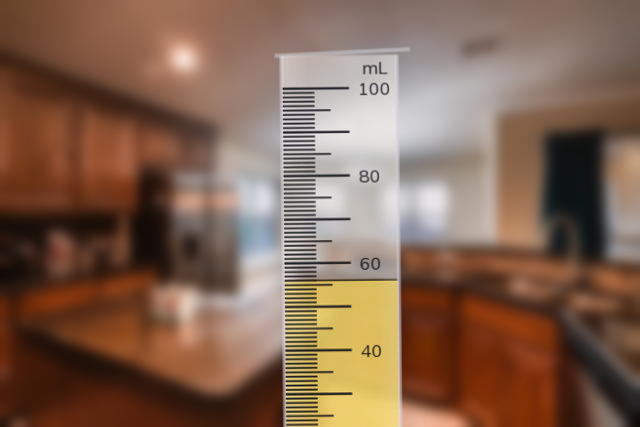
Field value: 56 mL
